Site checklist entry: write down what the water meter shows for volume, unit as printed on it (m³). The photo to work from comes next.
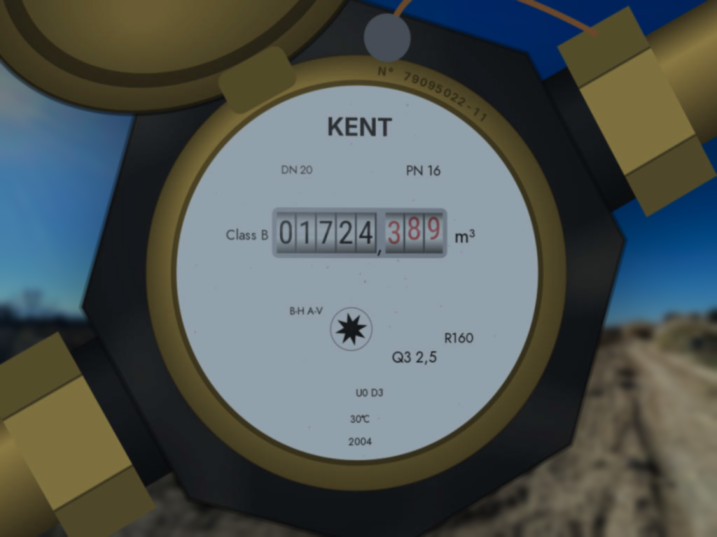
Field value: 1724.389 m³
